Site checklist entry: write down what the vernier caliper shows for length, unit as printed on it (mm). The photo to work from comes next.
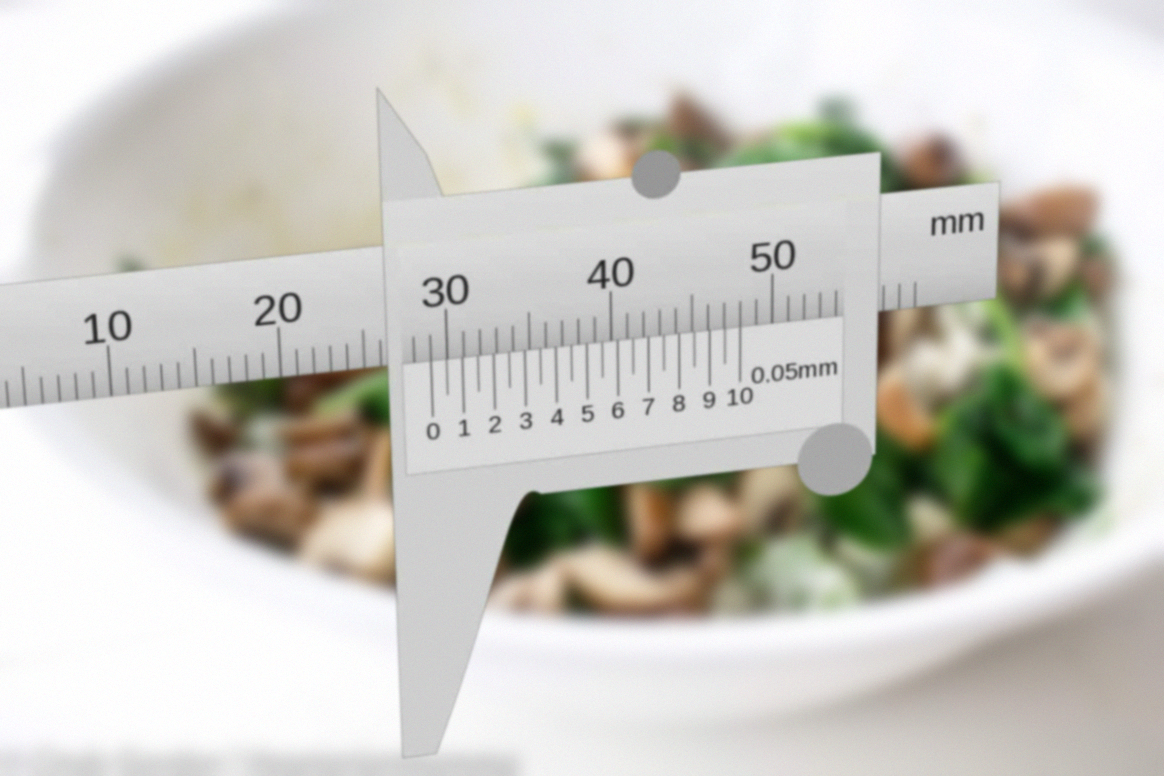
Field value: 29.0 mm
